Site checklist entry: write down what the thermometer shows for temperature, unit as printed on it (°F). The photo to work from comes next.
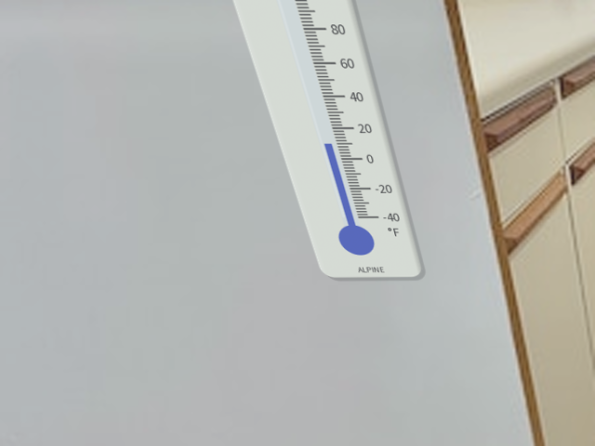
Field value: 10 °F
